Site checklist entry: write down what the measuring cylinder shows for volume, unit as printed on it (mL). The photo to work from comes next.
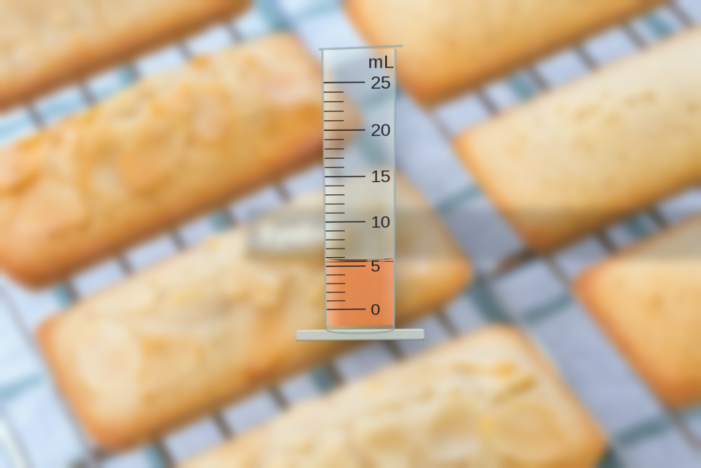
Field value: 5.5 mL
